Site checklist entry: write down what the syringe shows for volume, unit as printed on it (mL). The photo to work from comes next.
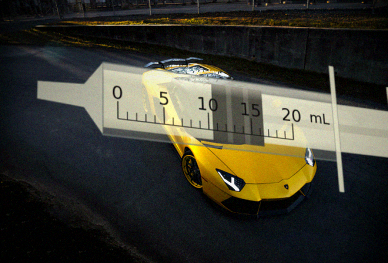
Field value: 10.5 mL
